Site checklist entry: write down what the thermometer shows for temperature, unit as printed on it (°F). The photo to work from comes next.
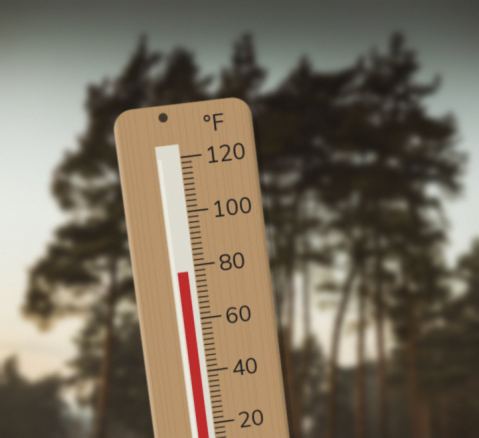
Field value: 78 °F
